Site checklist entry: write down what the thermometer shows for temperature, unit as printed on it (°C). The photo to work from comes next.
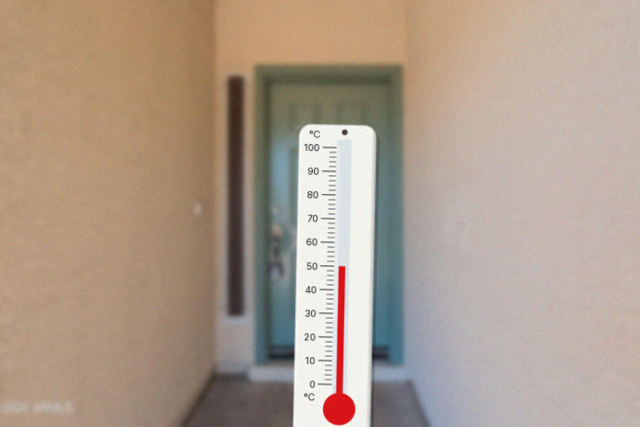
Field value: 50 °C
